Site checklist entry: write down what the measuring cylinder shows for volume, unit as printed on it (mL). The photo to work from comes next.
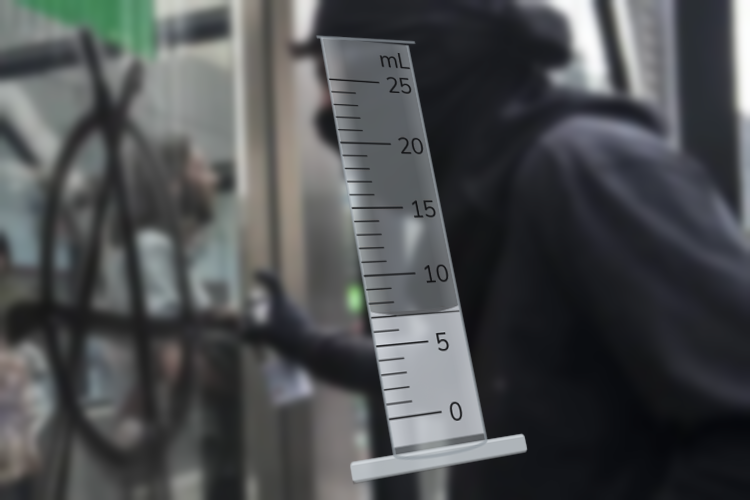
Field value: 7 mL
